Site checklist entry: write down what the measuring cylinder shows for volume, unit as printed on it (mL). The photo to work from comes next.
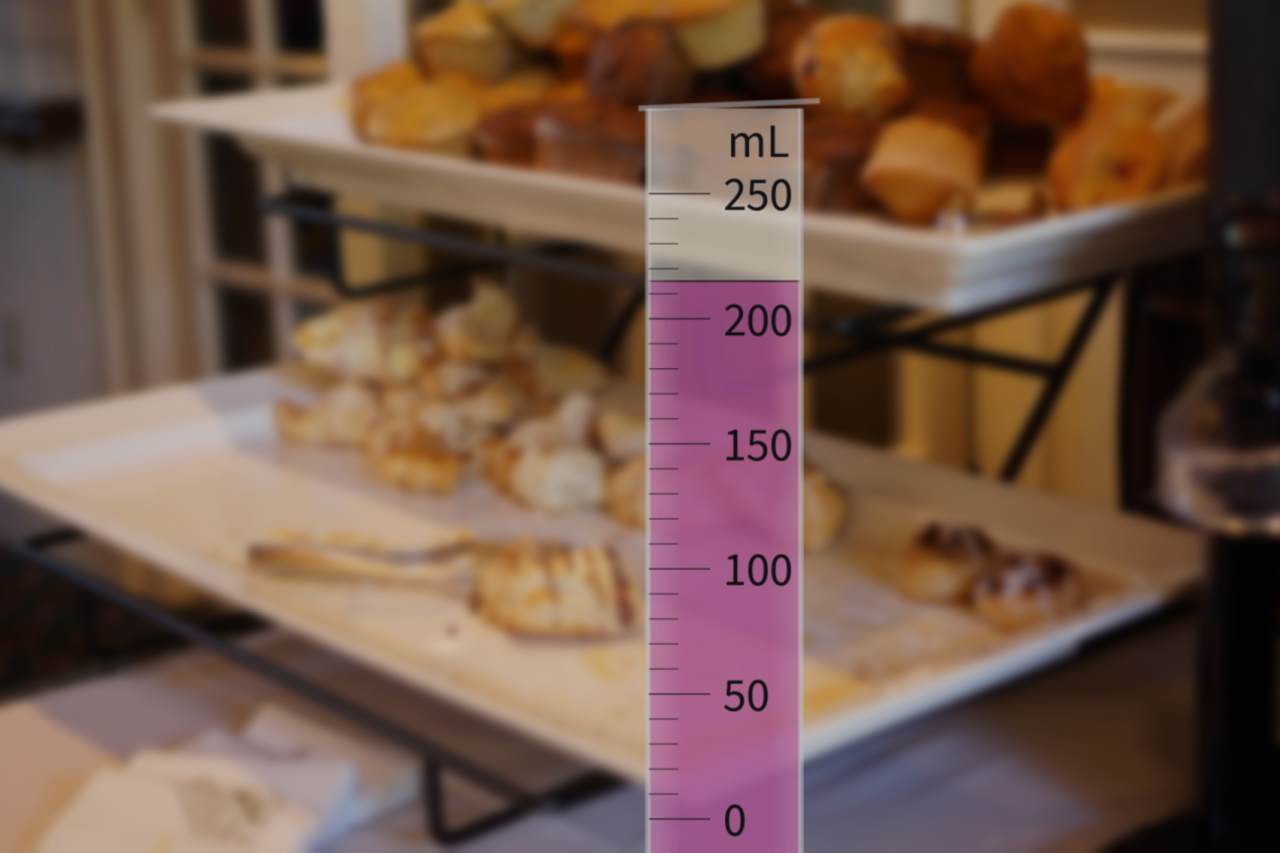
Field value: 215 mL
